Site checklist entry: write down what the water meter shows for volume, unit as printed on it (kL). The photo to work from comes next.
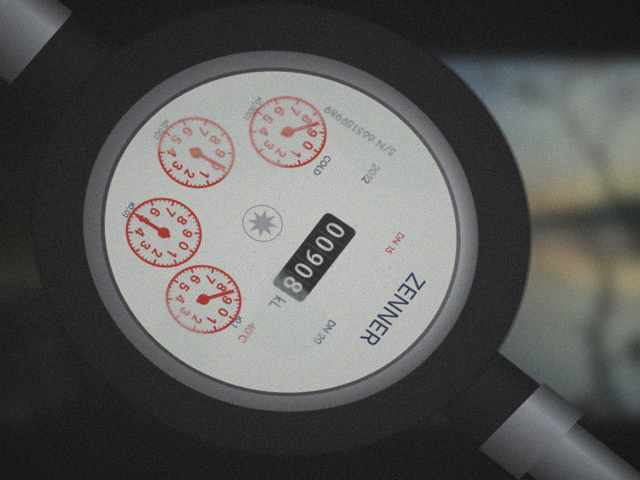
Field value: 908.8498 kL
